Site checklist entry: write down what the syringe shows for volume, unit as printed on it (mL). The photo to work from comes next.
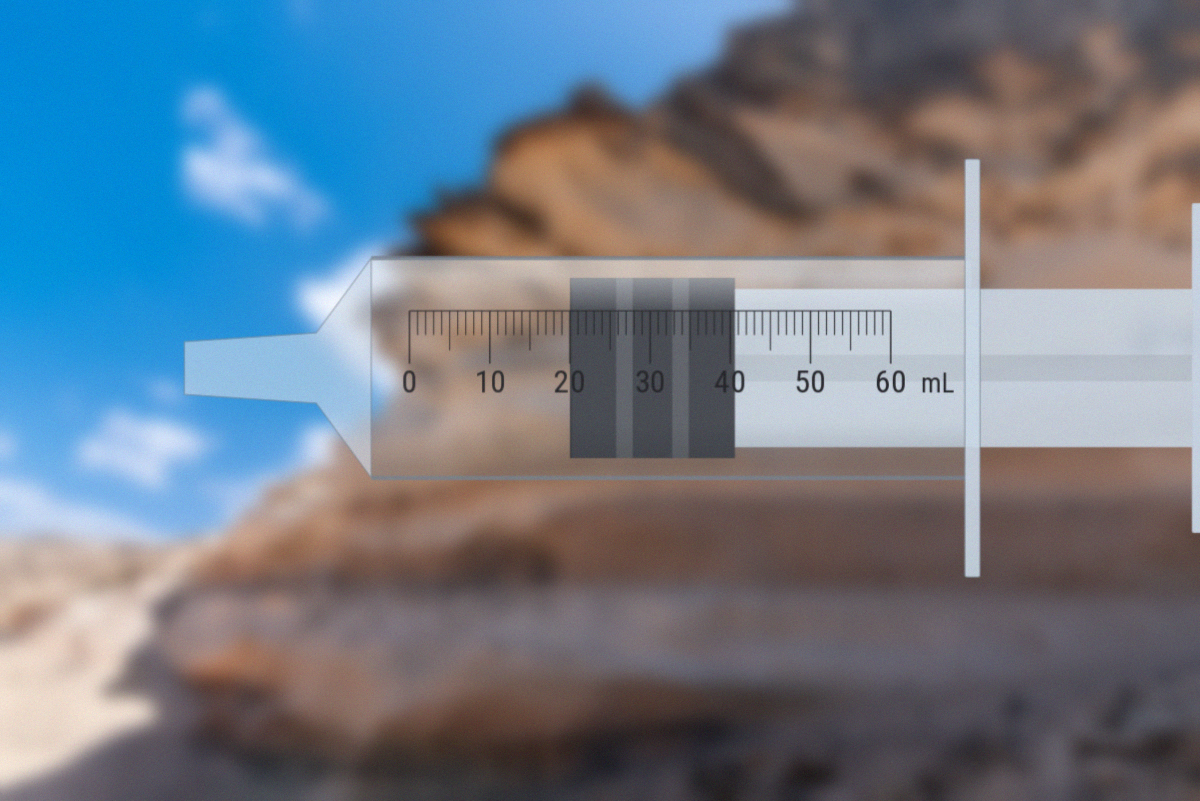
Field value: 20 mL
